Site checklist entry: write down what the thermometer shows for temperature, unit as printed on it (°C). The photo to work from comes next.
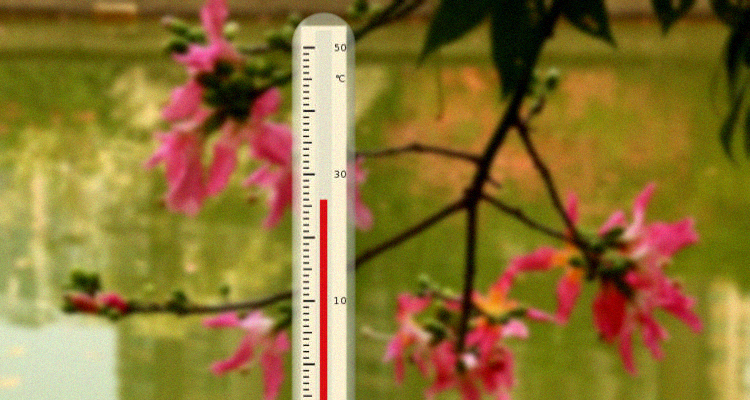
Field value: 26 °C
